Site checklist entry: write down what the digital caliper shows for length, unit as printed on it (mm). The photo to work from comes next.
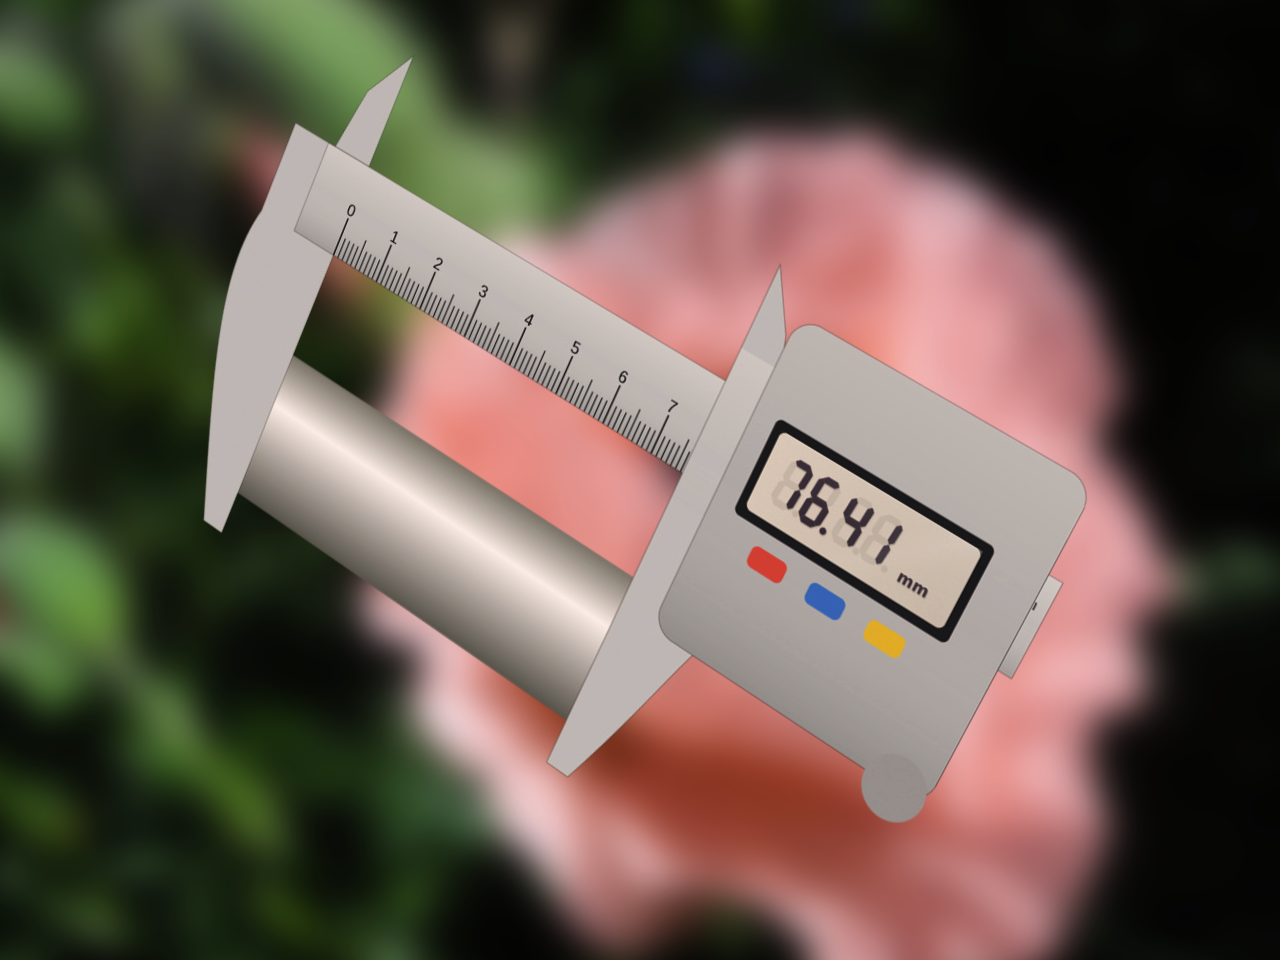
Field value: 76.41 mm
